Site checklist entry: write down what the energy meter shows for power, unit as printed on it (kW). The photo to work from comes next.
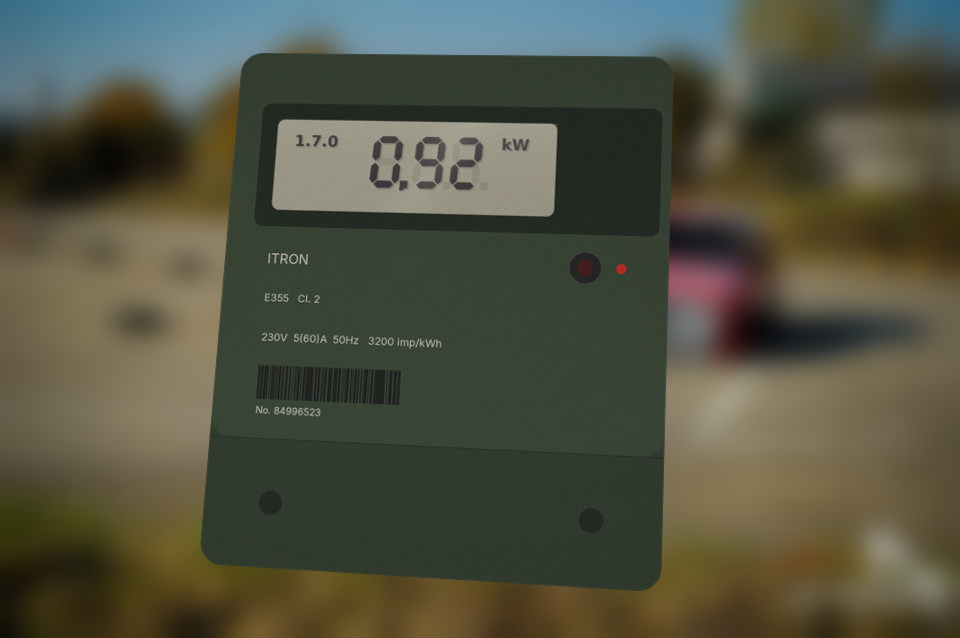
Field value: 0.92 kW
